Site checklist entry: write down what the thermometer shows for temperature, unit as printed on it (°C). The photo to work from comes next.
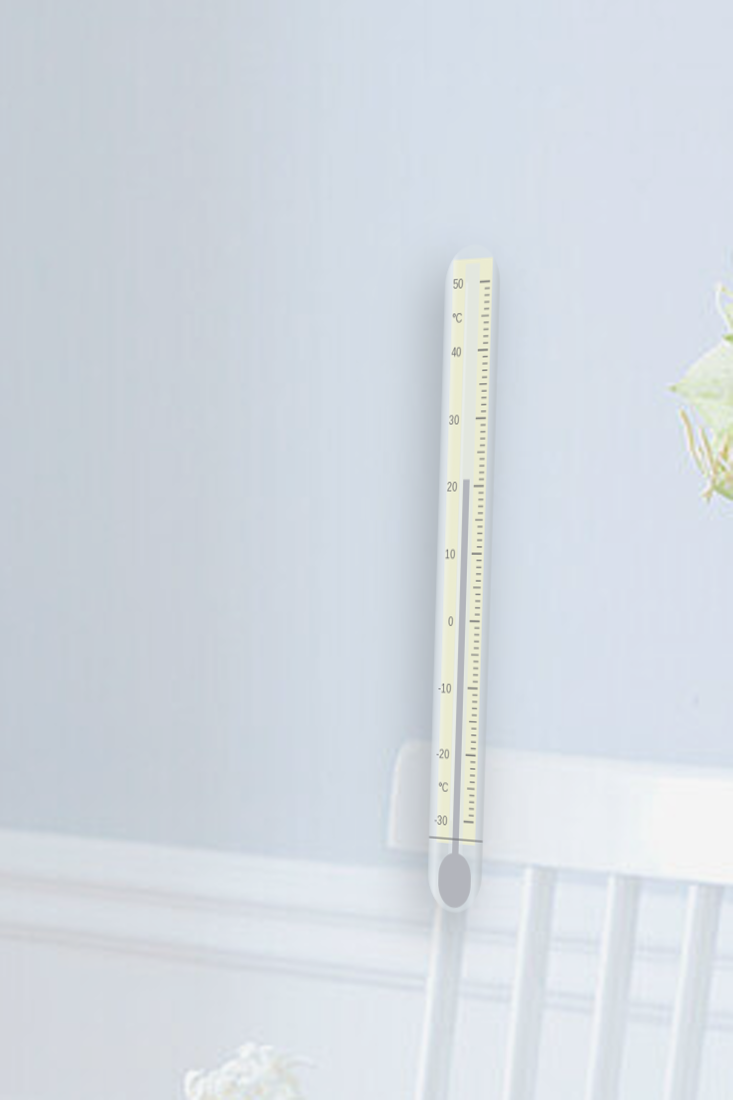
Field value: 21 °C
